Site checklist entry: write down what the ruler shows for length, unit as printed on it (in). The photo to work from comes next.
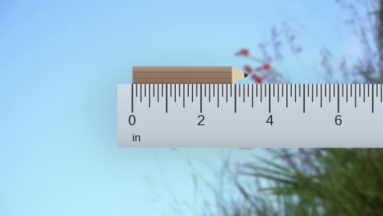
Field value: 3.375 in
